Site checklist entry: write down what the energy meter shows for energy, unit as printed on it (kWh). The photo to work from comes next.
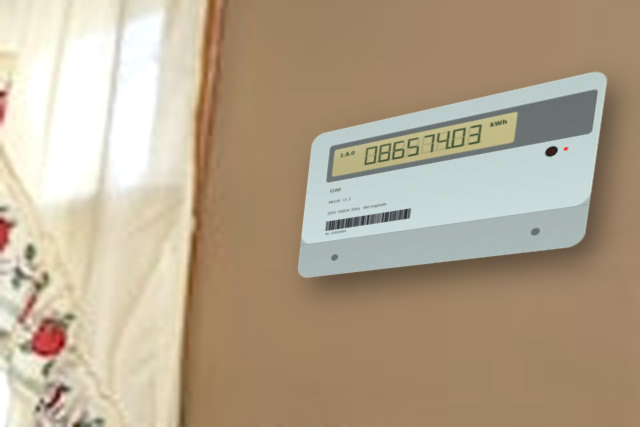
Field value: 86574.03 kWh
